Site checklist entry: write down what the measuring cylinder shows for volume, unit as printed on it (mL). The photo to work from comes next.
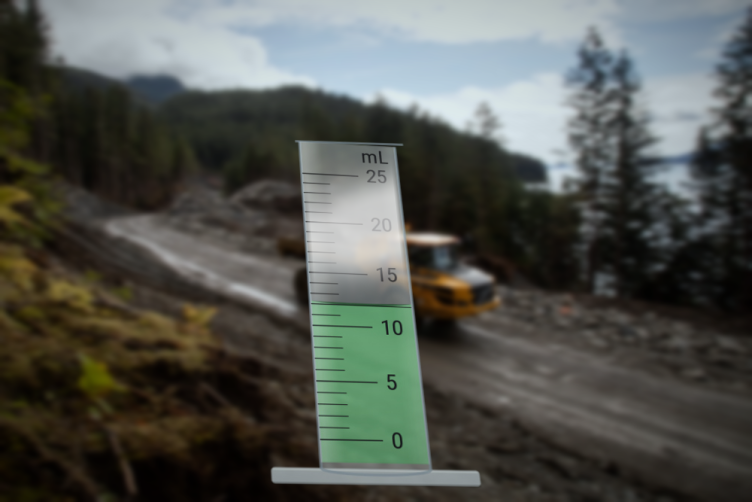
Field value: 12 mL
